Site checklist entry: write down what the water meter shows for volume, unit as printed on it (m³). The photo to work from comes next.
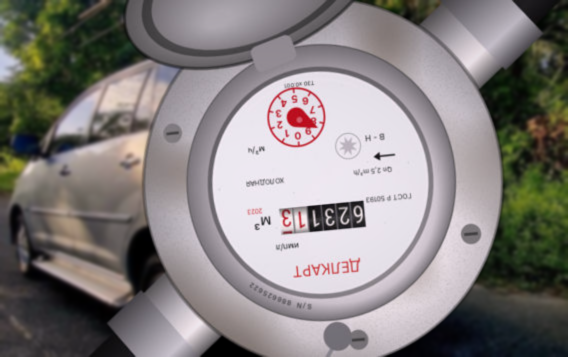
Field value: 6231.128 m³
